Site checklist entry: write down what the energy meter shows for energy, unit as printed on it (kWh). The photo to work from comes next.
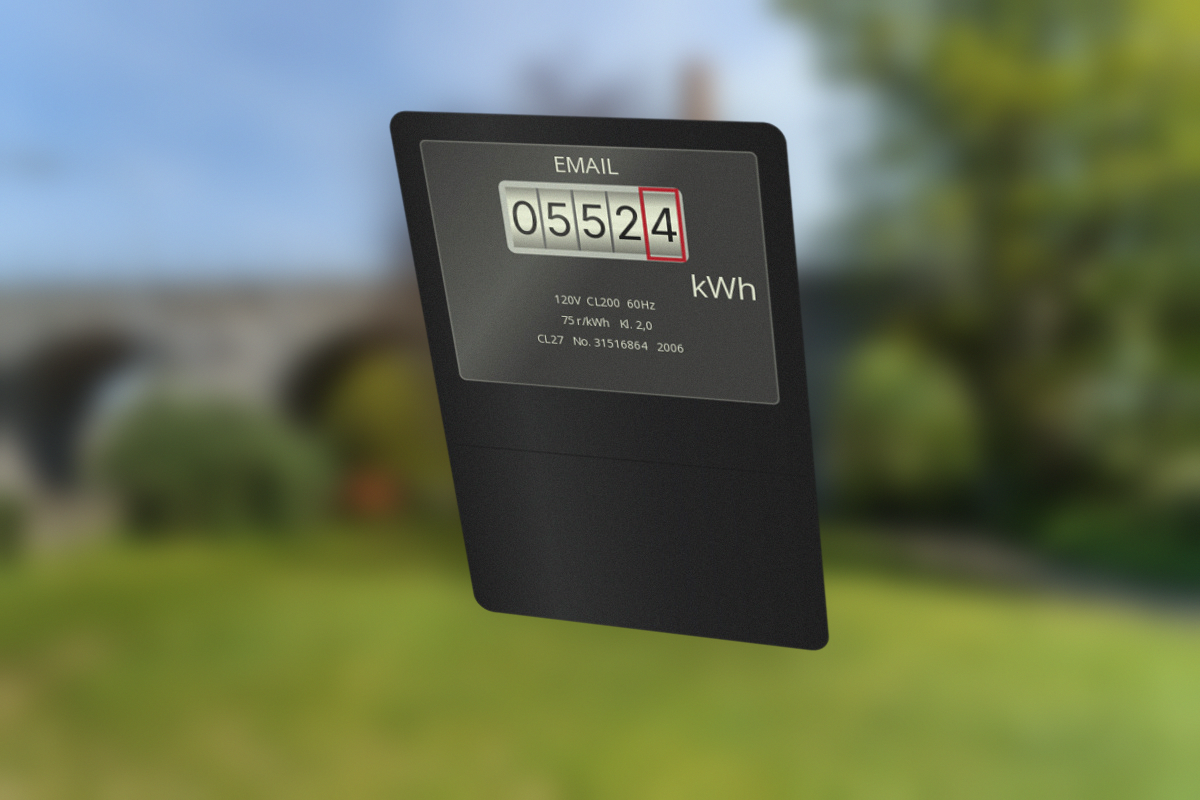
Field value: 552.4 kWh
